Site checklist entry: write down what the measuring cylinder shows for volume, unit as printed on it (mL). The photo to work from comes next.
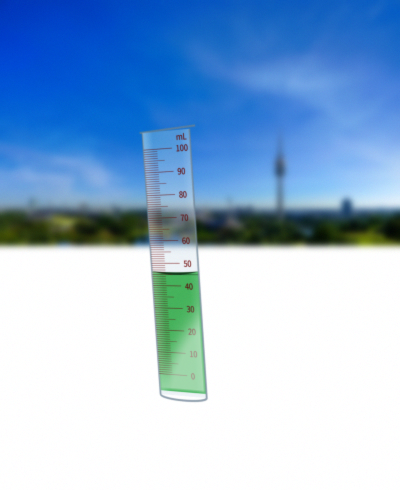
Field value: 45 mL
